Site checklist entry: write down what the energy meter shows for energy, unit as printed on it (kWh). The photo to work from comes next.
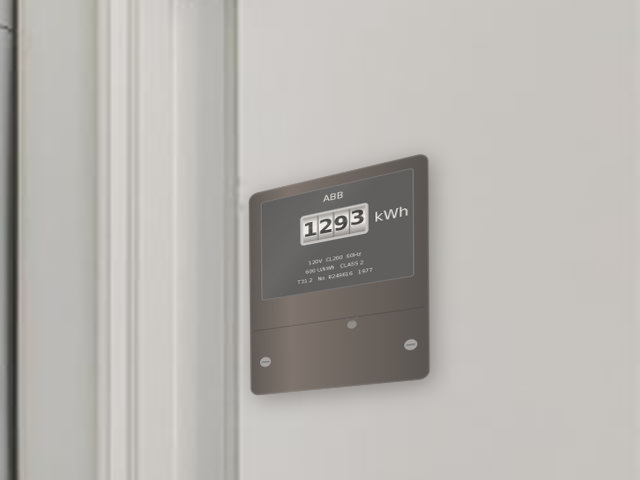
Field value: 1293 kWh
